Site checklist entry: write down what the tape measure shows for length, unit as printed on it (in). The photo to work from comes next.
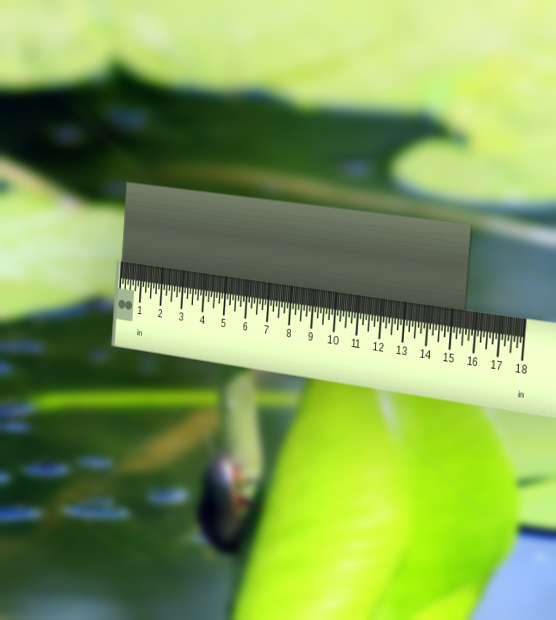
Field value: 15.5 in
